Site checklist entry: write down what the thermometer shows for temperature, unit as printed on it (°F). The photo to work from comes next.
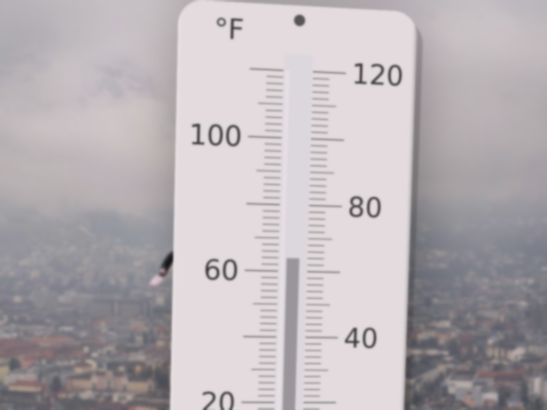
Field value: 64 °F
